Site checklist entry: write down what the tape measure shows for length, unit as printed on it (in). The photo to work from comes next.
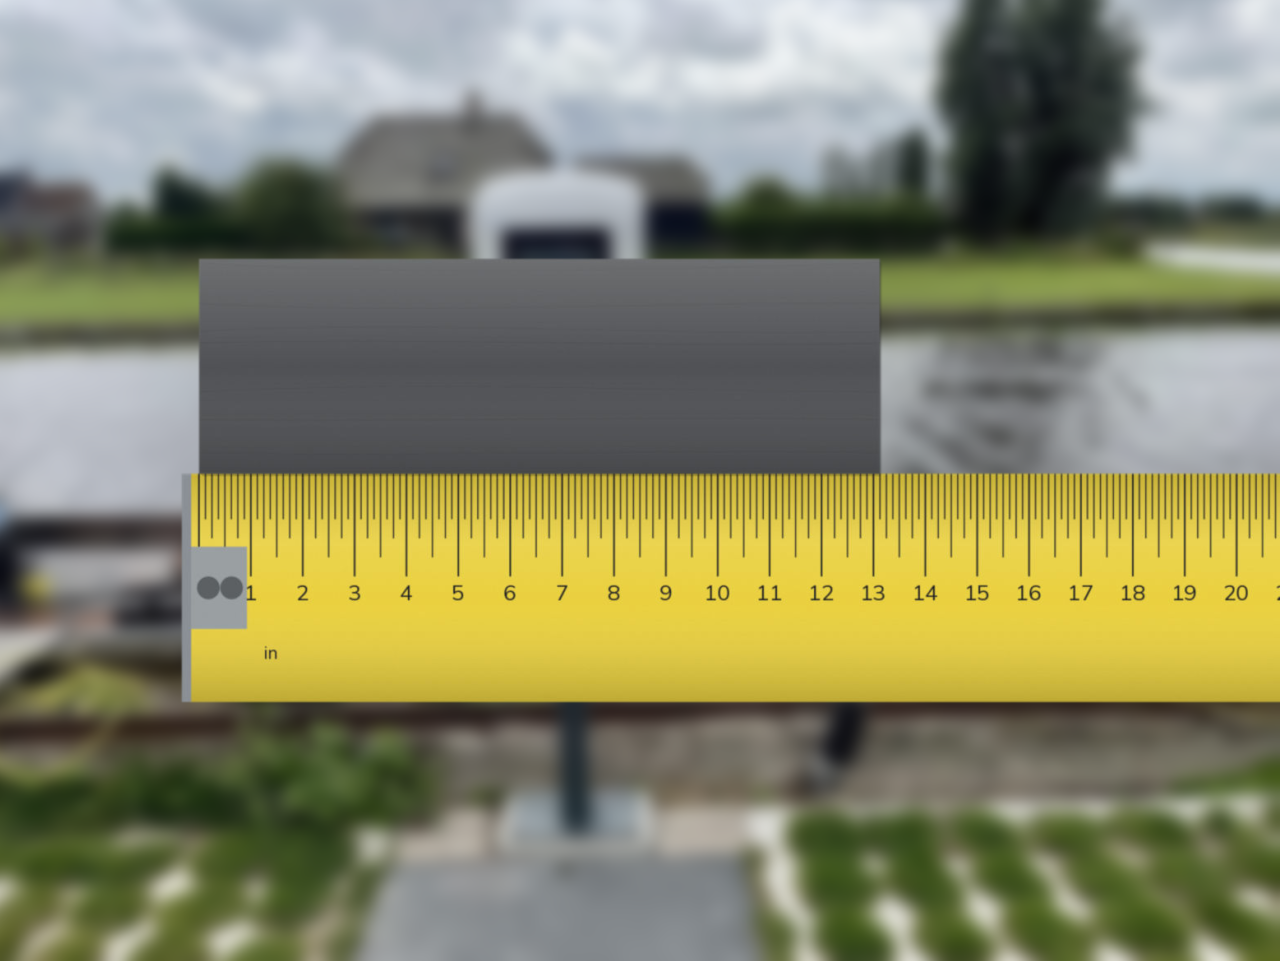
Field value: 13.125 in
